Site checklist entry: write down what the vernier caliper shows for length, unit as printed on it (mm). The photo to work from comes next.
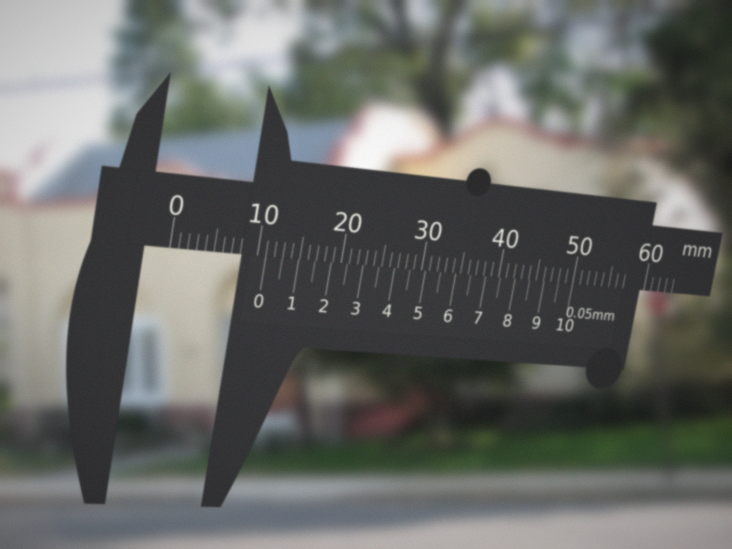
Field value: 11.0 mm
